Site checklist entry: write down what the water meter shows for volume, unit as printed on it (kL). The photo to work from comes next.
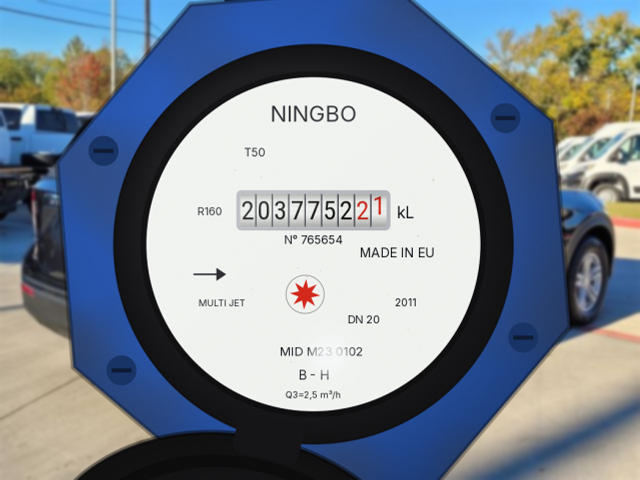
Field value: 2037752.21 kL
